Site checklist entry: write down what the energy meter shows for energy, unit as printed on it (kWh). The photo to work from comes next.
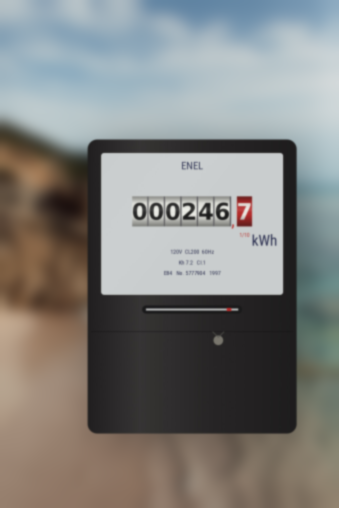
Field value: 246.7 kWh
